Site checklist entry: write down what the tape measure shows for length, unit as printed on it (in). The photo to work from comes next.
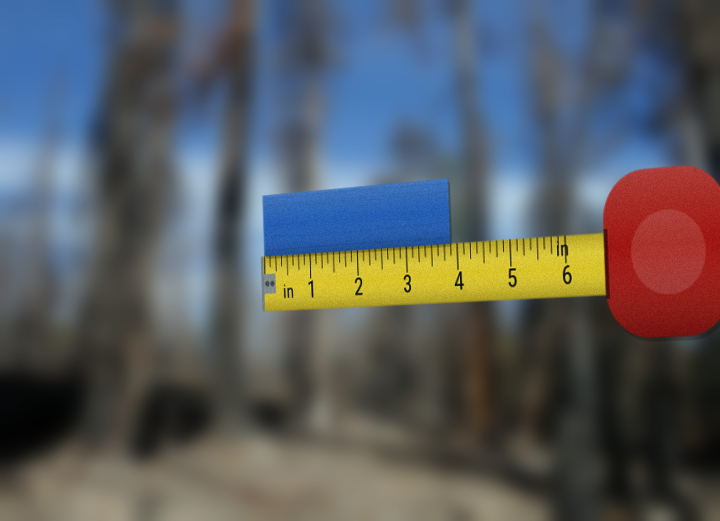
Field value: 3.875 in
